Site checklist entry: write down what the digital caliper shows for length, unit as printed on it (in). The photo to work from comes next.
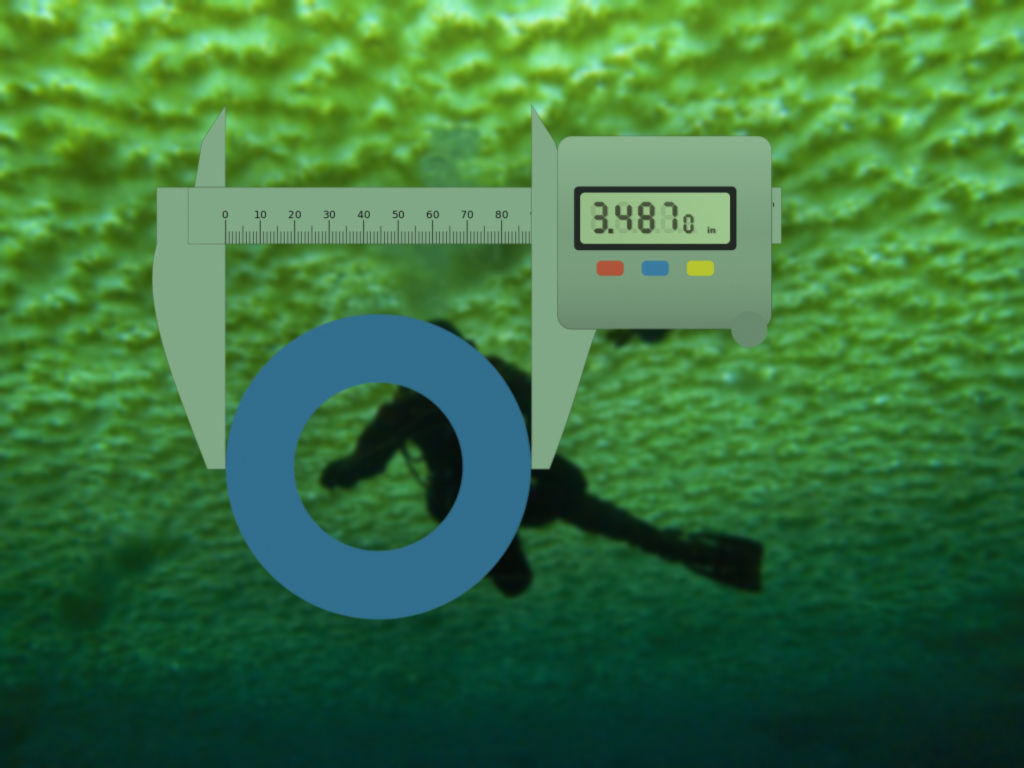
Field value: 3.4870 in
